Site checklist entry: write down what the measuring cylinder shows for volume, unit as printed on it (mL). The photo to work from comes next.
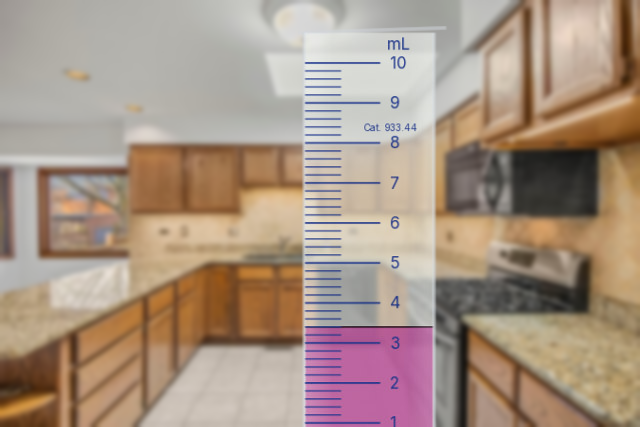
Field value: 3.4 mL
